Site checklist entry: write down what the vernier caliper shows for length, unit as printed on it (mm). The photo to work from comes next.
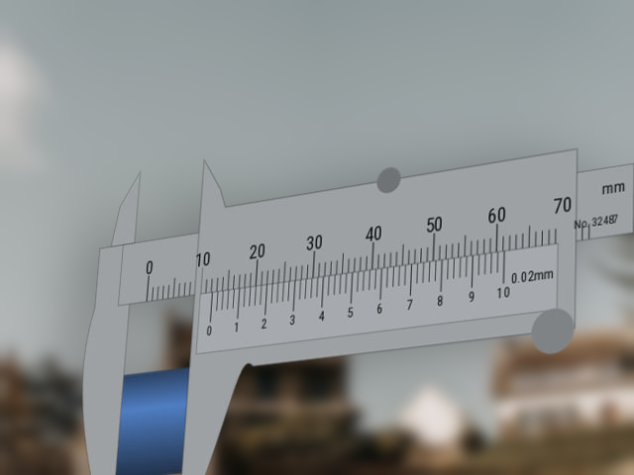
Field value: 12.2 mm
